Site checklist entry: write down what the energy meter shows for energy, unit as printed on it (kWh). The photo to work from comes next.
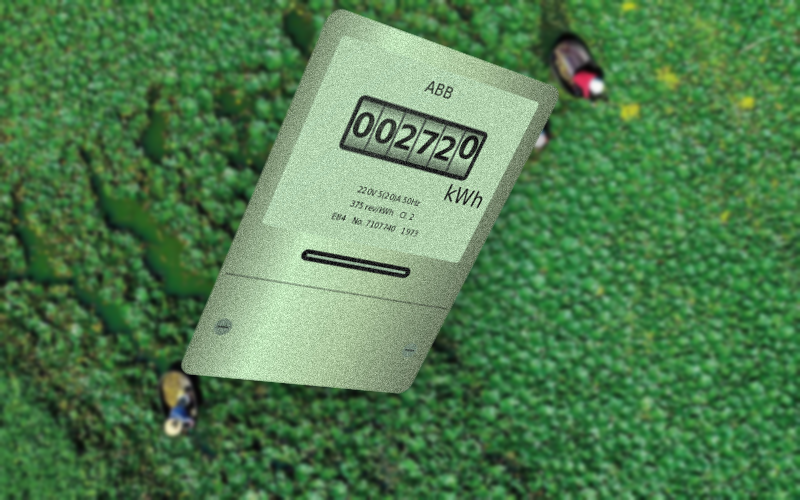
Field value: 2720 kWh
